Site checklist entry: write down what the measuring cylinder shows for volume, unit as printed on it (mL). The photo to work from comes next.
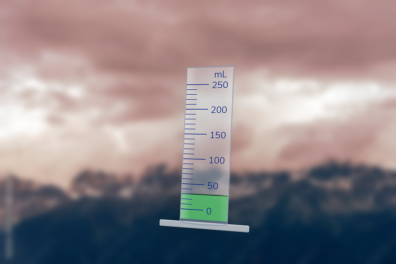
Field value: 30 mL
